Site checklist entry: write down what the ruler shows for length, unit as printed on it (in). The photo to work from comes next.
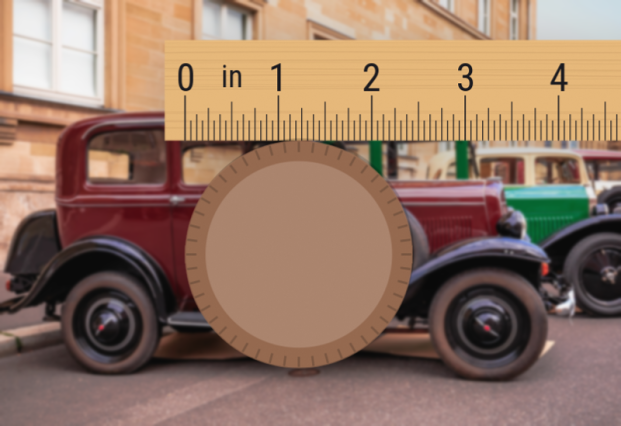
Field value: 2.4375 in
